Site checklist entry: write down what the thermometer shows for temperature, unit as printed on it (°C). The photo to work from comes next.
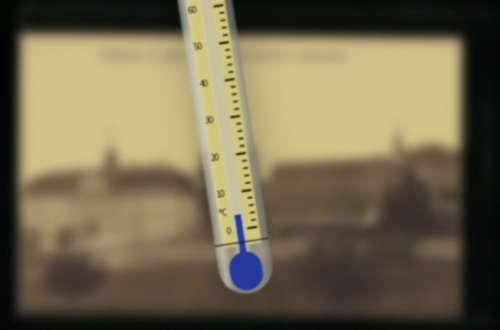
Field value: 4 °C
